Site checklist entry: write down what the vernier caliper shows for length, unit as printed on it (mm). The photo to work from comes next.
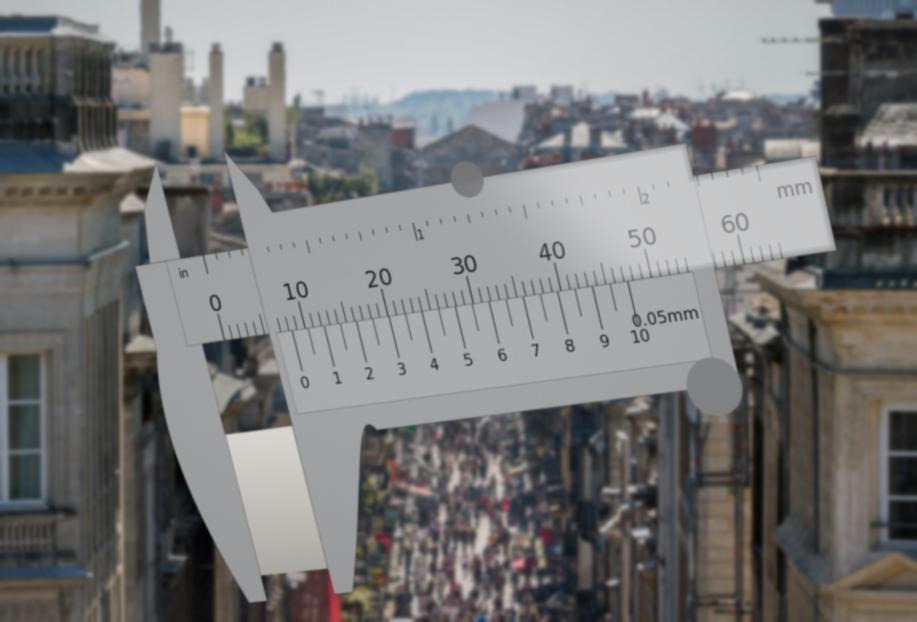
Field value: 8.4 mm
